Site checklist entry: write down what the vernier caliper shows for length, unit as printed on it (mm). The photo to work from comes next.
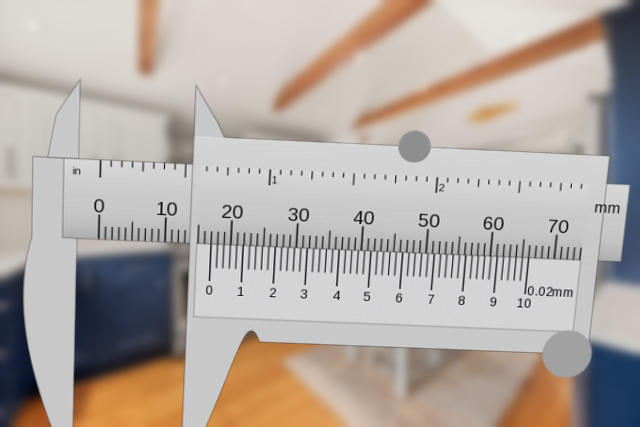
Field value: 17.0 mm
